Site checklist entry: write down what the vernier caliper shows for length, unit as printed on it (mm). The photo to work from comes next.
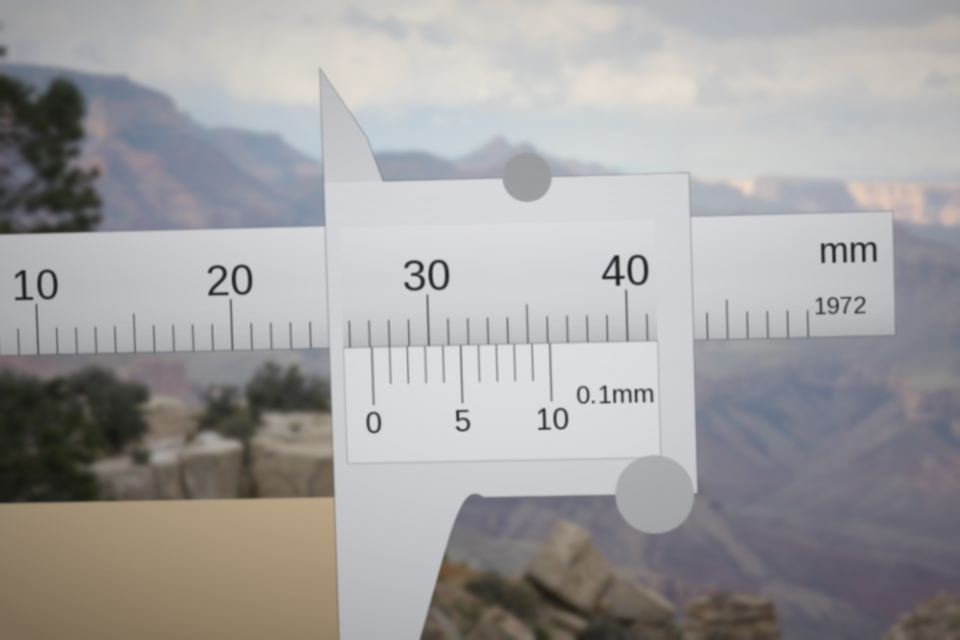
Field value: 27.1 mm
